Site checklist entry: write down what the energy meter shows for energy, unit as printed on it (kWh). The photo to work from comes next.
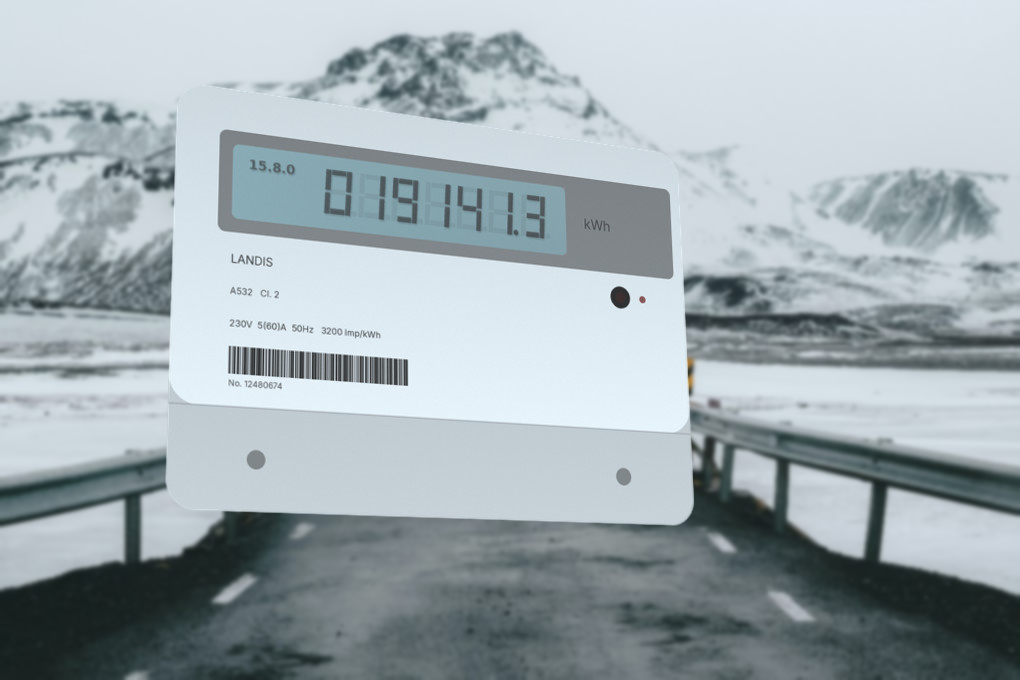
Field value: 19141.3 kWh
